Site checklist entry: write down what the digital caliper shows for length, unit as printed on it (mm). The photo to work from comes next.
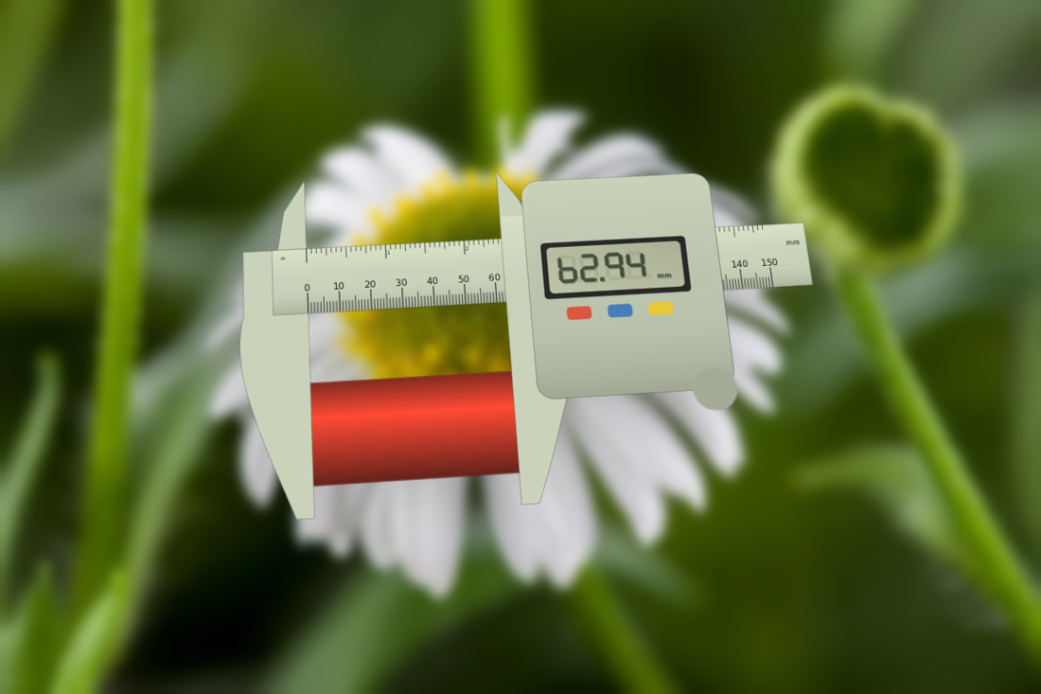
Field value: 62.94 mm
